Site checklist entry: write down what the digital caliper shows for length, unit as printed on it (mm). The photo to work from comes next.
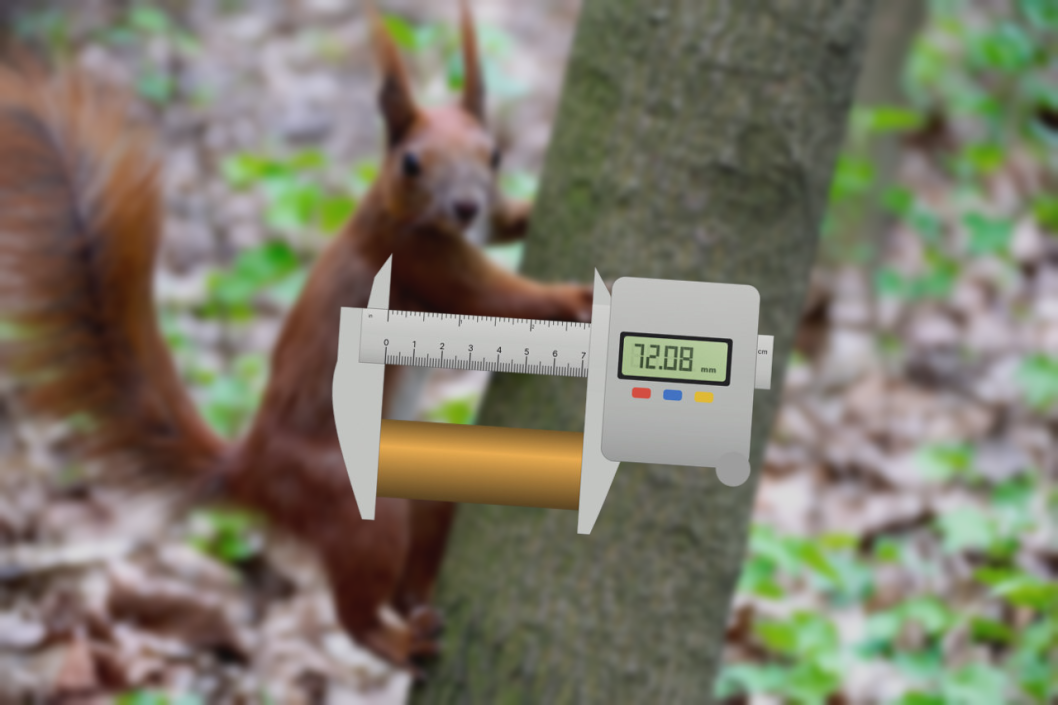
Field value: 72.08 mm
